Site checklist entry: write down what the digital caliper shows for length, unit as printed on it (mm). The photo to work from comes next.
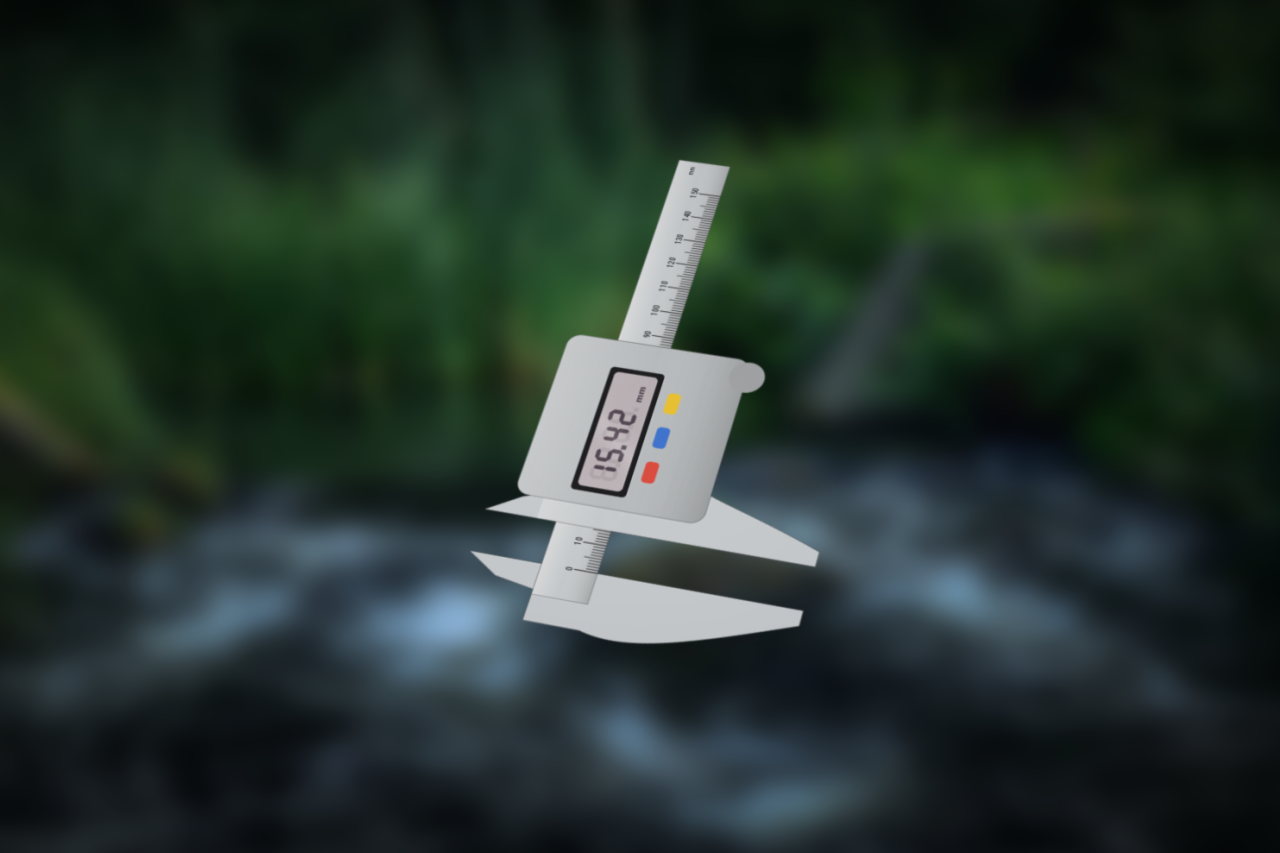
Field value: 15.42 mm
